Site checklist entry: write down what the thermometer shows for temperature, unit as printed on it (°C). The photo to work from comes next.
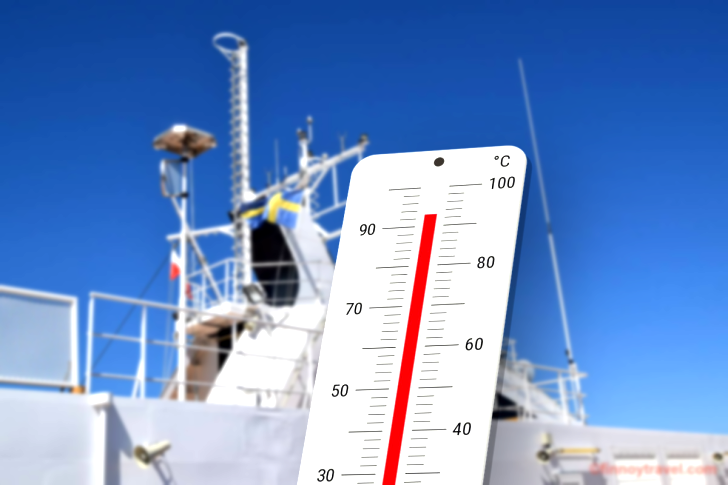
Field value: 93 °C
